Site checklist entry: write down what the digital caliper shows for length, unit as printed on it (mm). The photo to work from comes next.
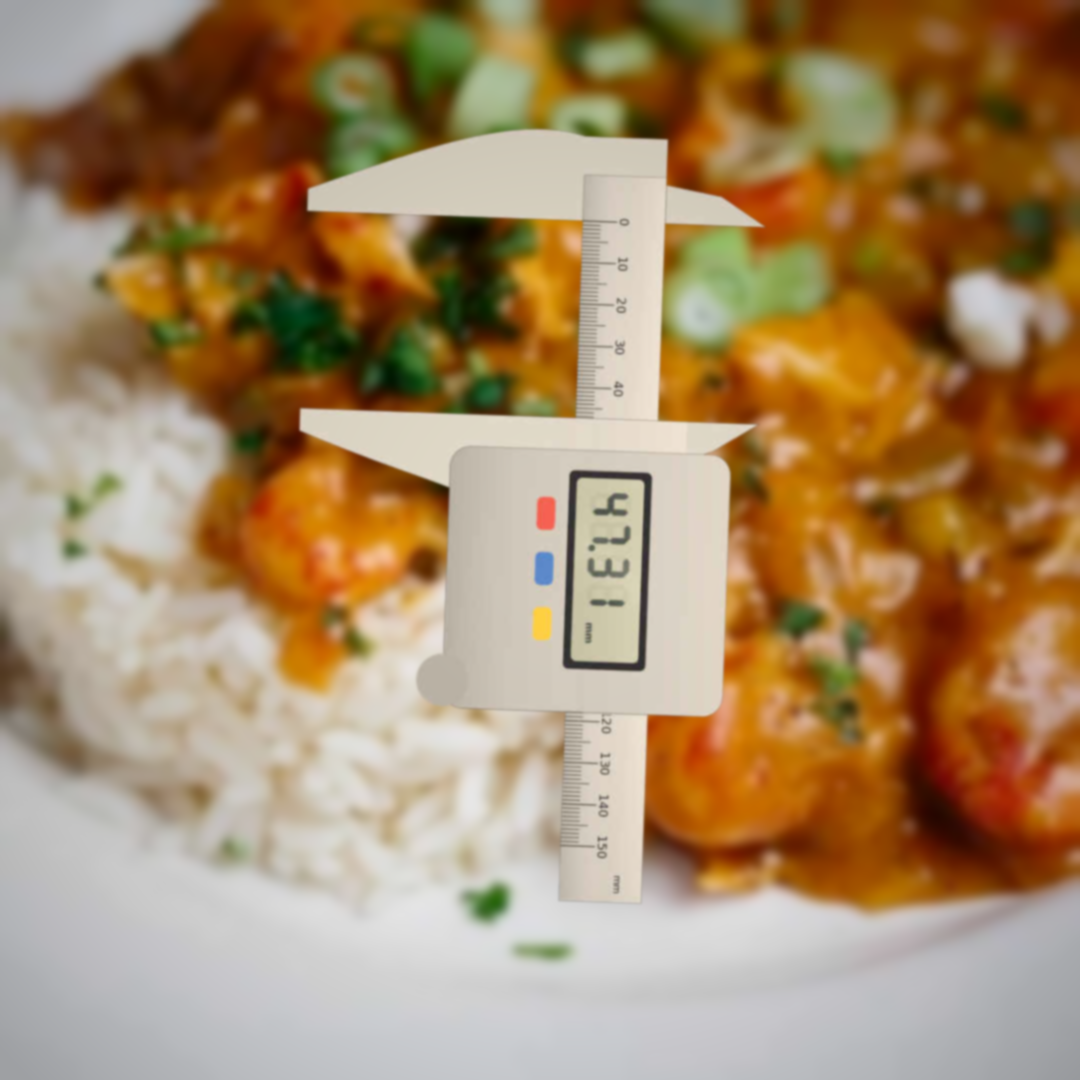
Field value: 47.31 mm
